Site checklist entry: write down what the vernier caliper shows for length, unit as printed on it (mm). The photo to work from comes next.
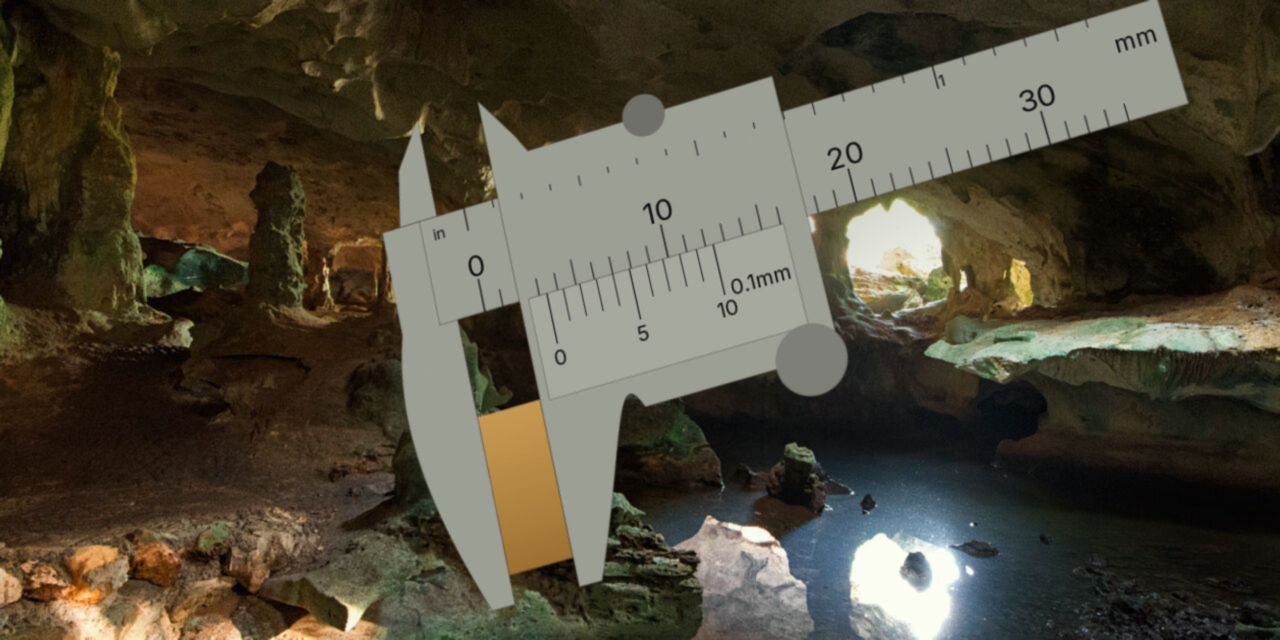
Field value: 3.4 mm
